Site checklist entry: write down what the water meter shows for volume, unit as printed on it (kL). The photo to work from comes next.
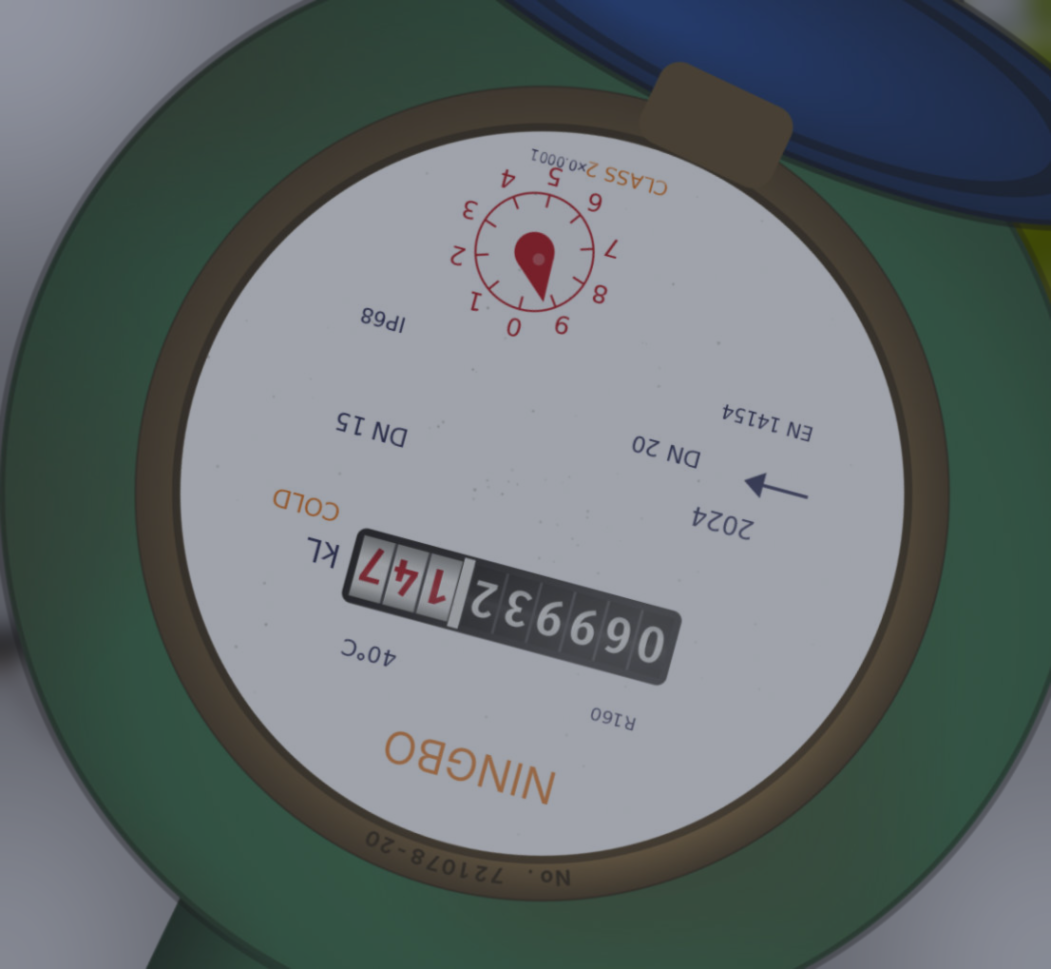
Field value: 69932.1469 kL
